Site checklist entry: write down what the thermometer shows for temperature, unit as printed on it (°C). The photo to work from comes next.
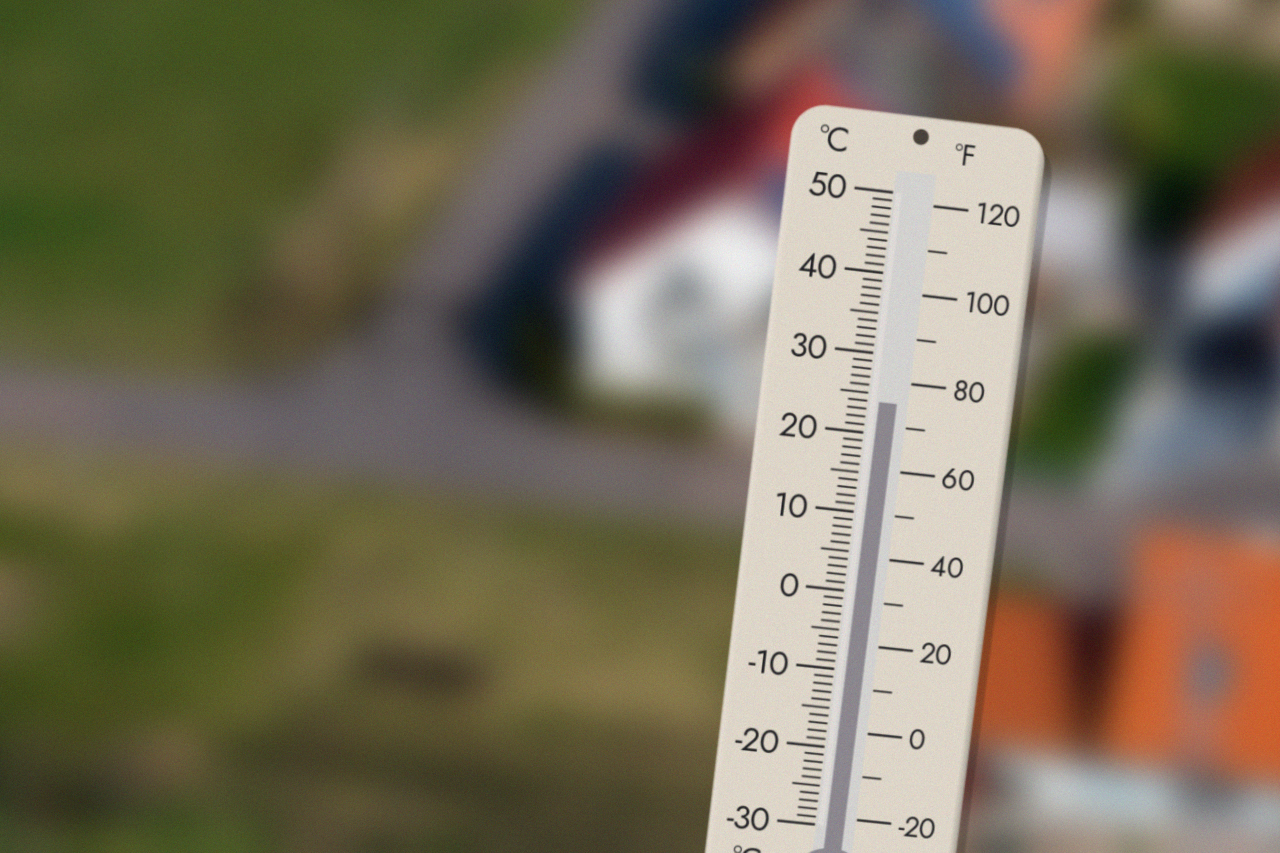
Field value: 24 °C
